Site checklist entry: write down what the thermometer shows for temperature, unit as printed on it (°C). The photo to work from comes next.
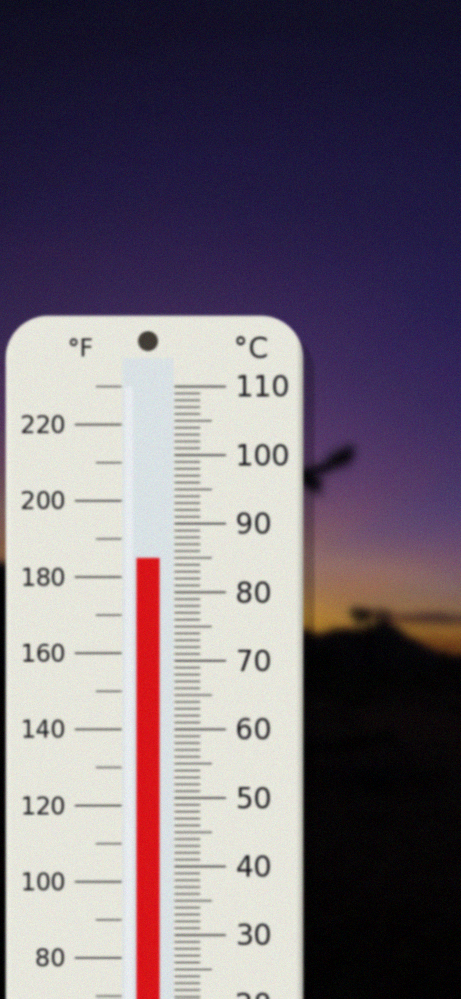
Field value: 85 °C
